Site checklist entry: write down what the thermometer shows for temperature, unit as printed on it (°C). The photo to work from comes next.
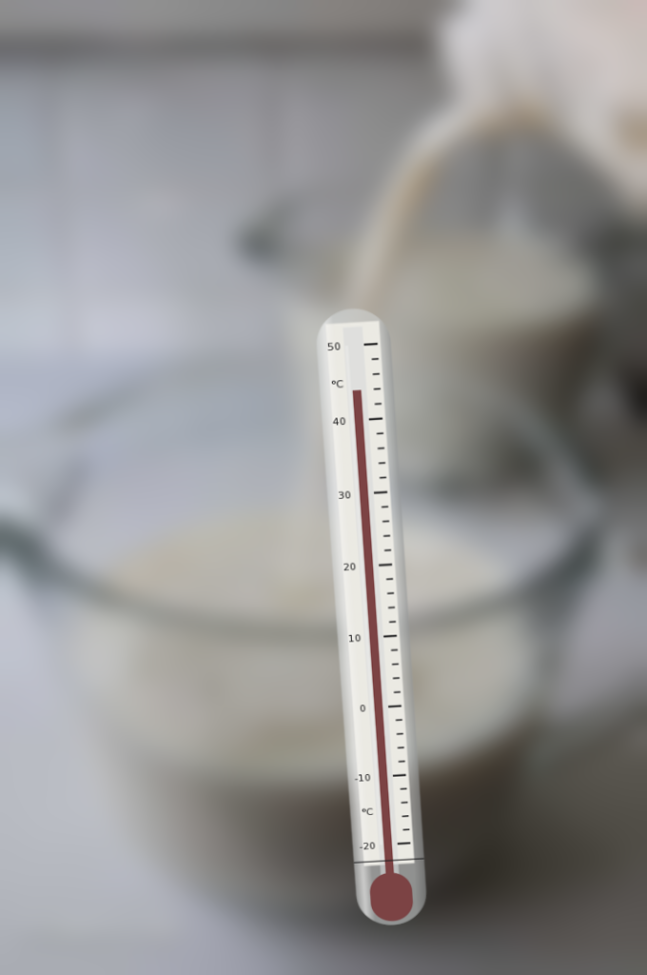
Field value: 44 °C
